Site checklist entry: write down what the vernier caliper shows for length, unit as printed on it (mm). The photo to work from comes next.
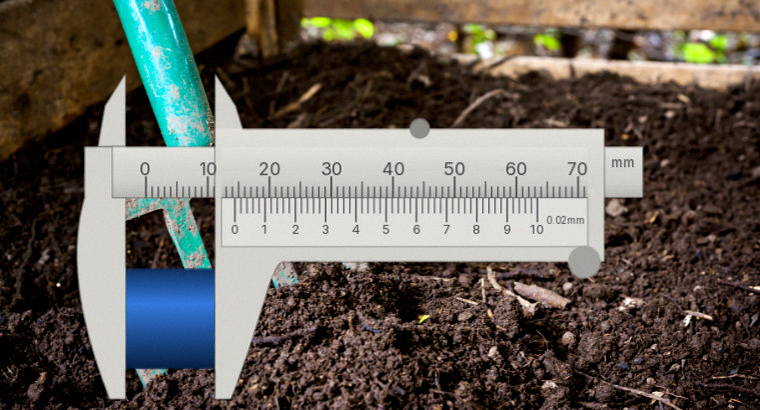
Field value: 14.4 mm
